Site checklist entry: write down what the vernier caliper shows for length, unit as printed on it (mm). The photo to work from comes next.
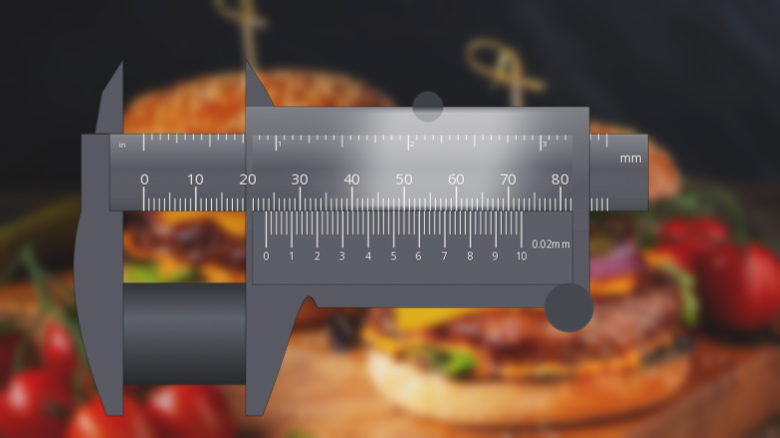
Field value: 23.5 mm
